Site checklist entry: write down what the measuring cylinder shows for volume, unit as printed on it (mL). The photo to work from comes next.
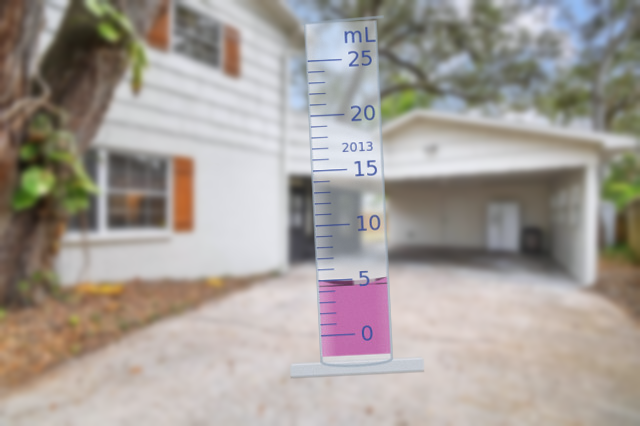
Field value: 4.5 mL
